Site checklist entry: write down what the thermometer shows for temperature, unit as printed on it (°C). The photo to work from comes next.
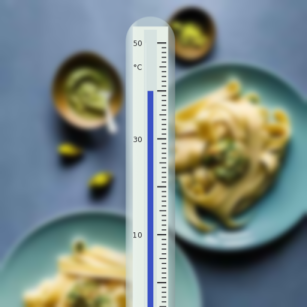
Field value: 40 °C
